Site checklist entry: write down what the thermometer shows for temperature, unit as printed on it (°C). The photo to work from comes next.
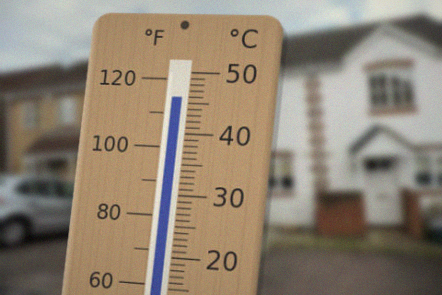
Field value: 46 °C
